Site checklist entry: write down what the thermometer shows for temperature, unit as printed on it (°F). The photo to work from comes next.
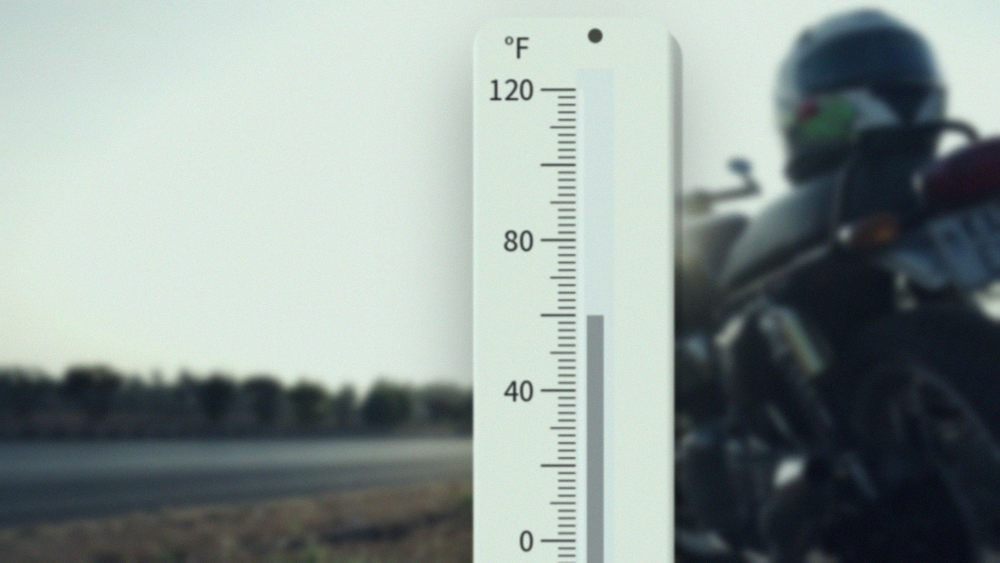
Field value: 60 °F
